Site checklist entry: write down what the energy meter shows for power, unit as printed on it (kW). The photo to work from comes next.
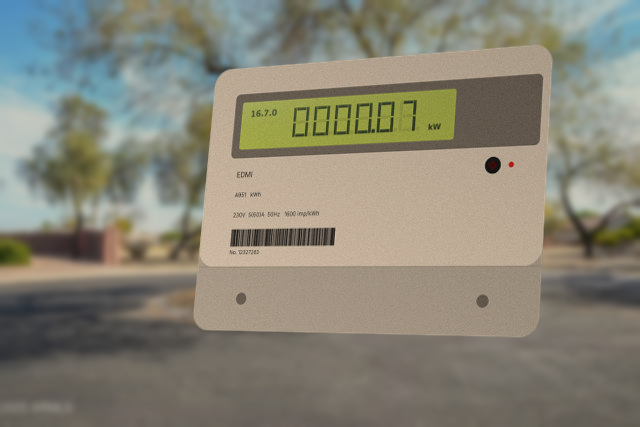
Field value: 0.07 kW
